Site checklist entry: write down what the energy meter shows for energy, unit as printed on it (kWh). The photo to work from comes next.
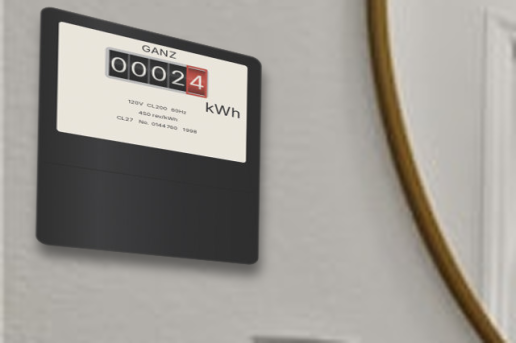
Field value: 2.4 kWh
